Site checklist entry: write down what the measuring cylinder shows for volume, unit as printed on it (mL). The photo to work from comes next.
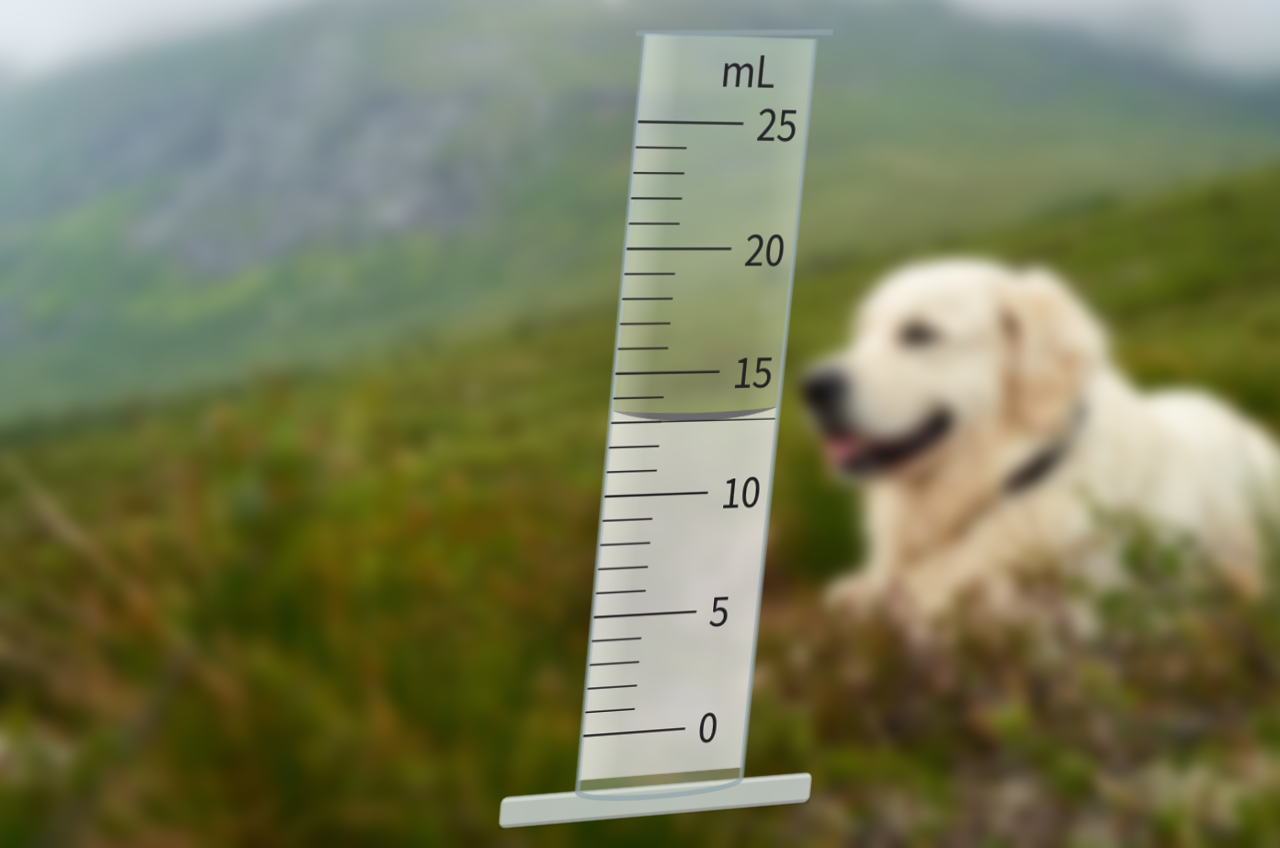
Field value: 13 mL
